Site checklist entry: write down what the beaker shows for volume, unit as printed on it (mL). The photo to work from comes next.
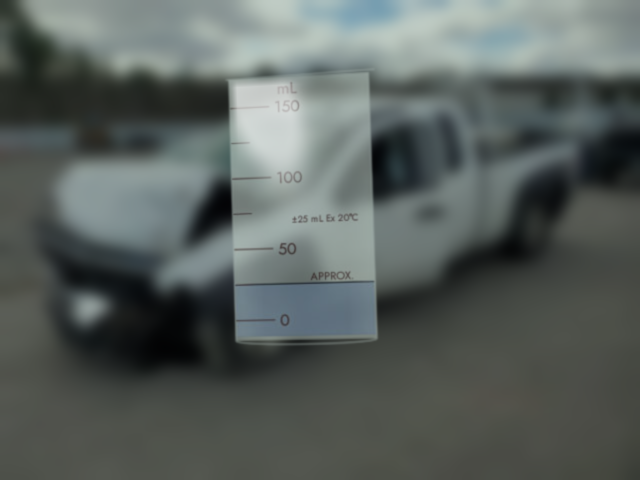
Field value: 25 mL
